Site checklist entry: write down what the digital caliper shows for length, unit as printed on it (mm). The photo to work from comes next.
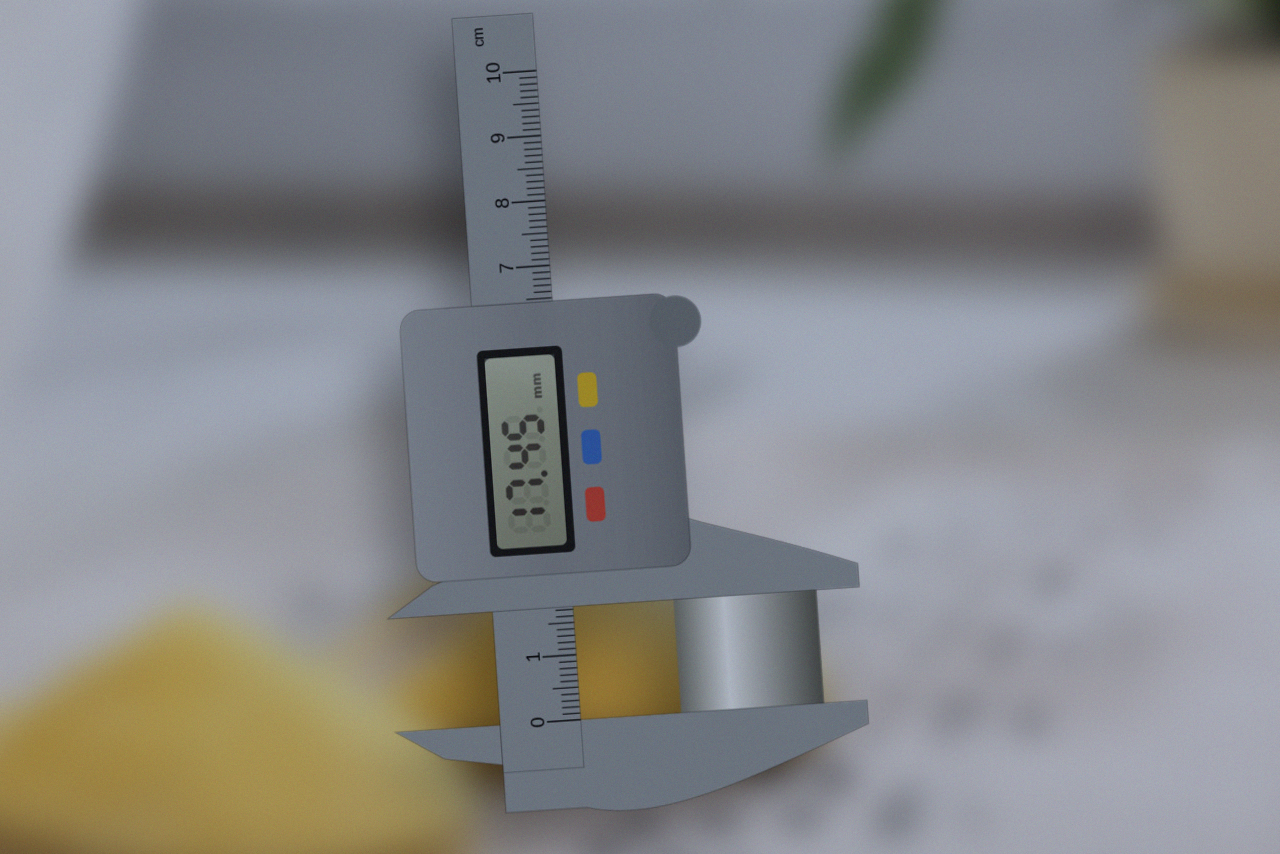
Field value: 17.45 mm
